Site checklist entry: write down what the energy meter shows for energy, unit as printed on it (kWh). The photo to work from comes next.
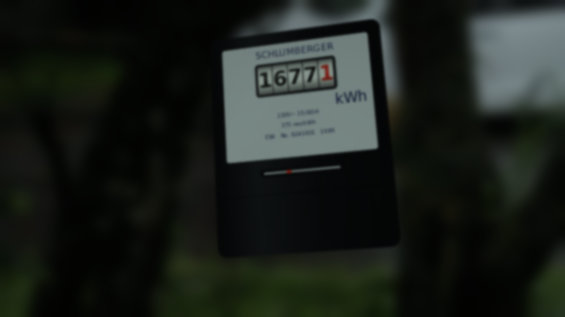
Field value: 1677.1 kWh
